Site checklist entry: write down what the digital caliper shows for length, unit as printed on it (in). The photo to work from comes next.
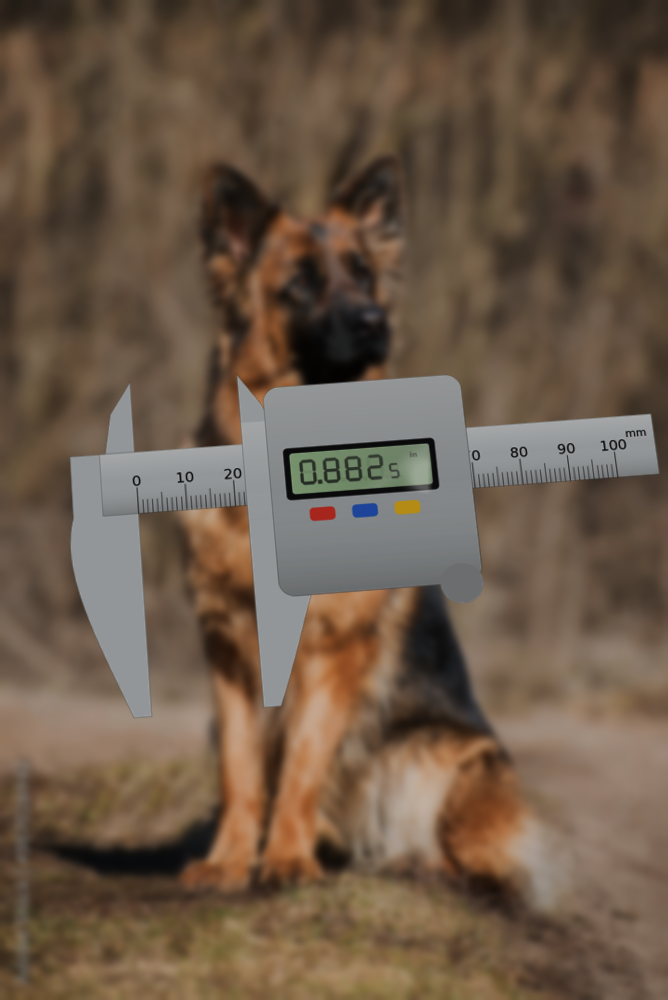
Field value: 0.8825 in
